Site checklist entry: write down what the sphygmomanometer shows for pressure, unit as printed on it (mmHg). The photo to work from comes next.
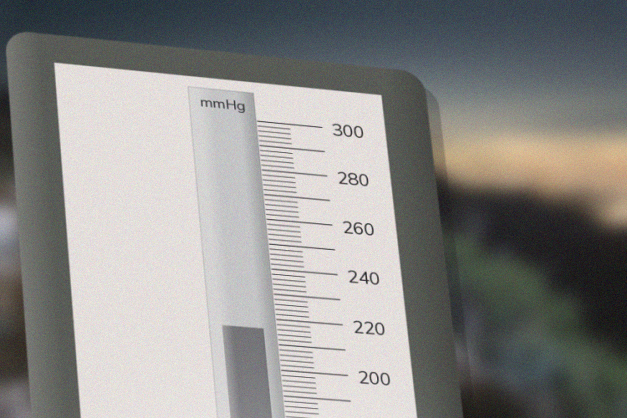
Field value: 216 mmHg
